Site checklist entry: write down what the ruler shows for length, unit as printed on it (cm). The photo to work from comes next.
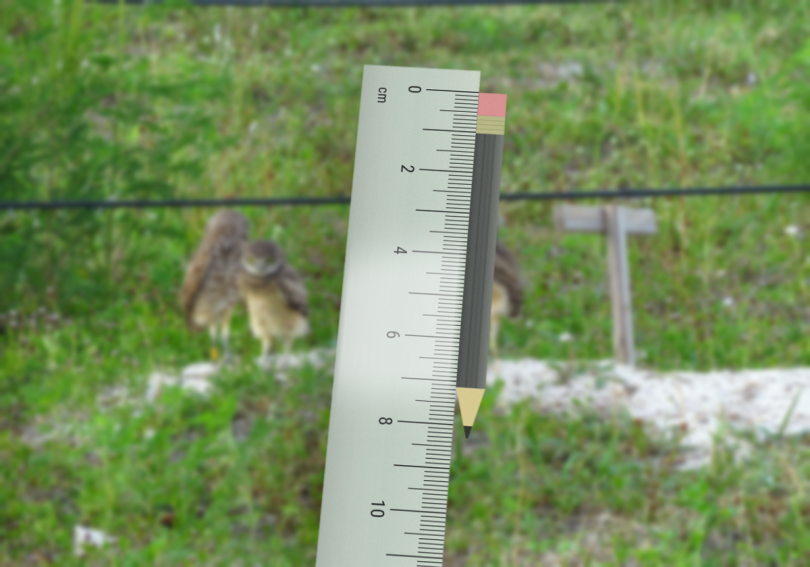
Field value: 8.3 cm
